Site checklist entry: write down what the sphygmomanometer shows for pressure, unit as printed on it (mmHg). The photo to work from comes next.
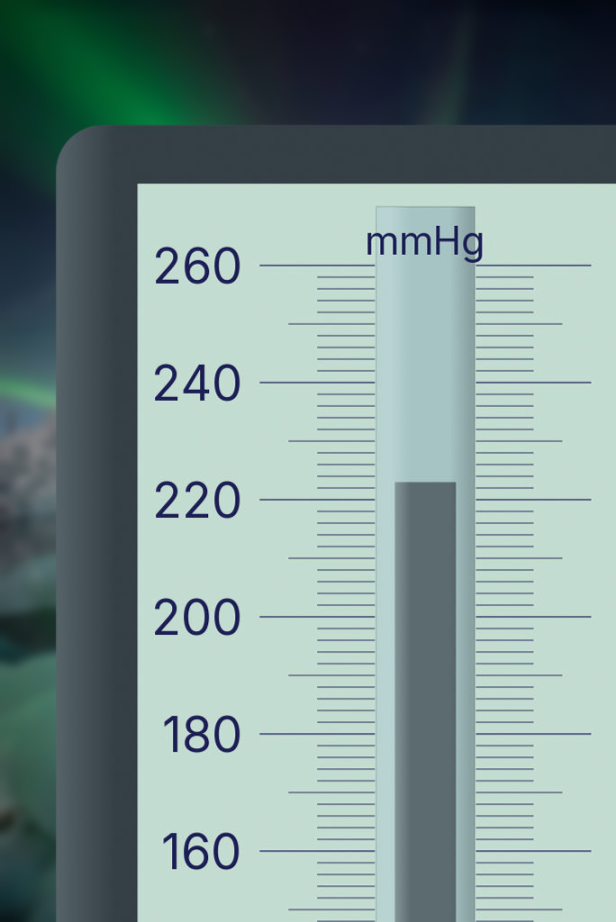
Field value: 223 mmHg
